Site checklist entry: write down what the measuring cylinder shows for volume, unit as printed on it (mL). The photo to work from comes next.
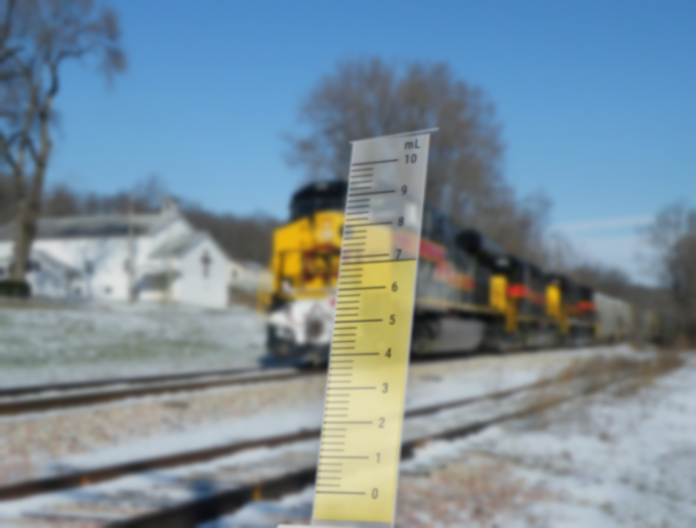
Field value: 6.8 mL
